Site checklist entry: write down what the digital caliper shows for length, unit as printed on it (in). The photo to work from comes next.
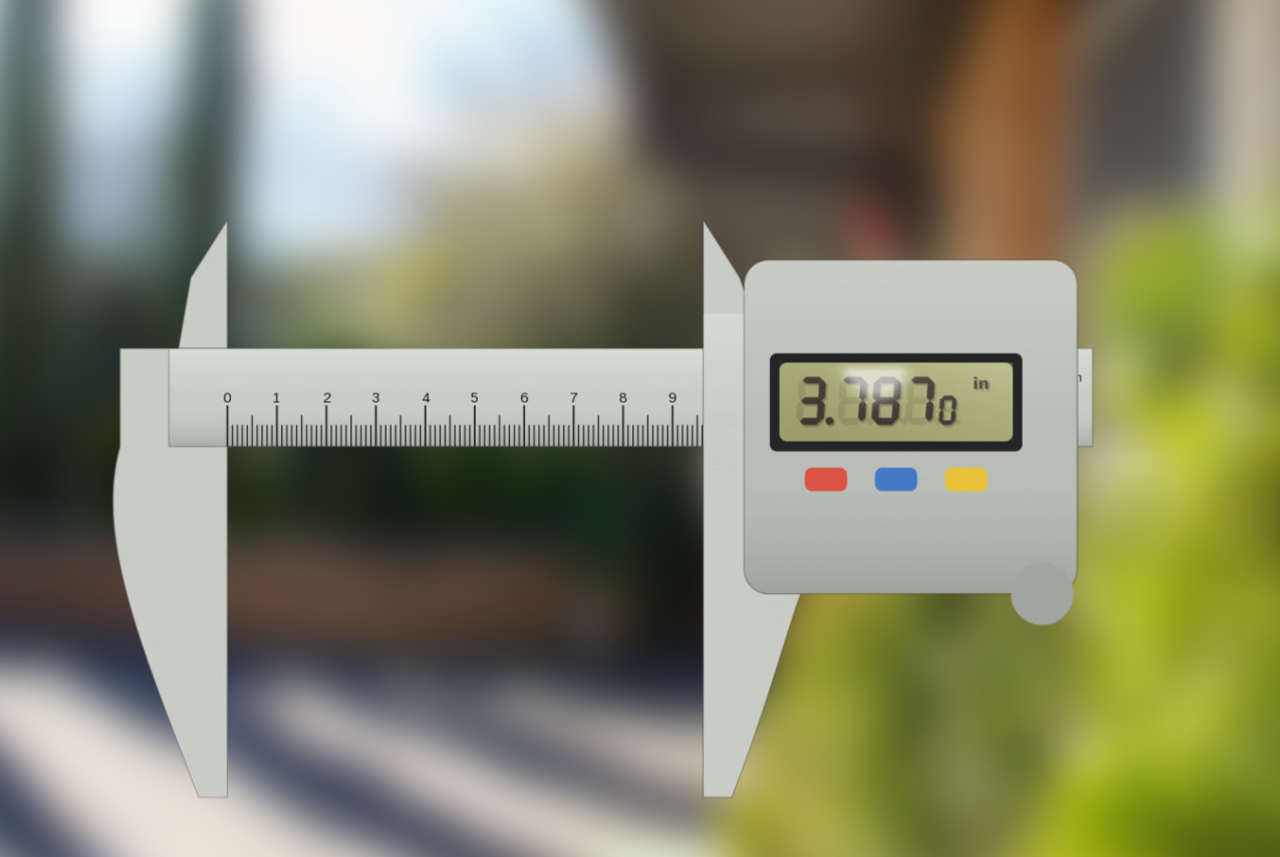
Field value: 3.7870 in
